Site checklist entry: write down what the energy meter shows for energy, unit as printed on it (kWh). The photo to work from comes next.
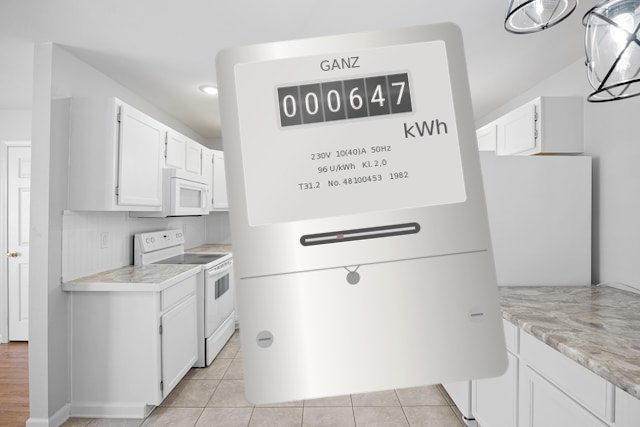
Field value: 647 kWh
